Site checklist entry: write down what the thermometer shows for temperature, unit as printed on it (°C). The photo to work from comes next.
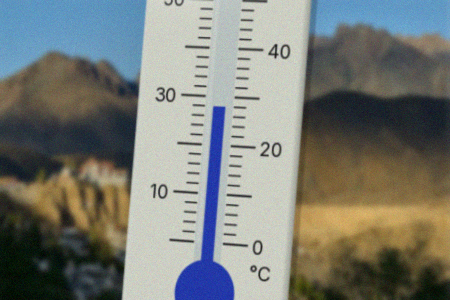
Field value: 28 °C
